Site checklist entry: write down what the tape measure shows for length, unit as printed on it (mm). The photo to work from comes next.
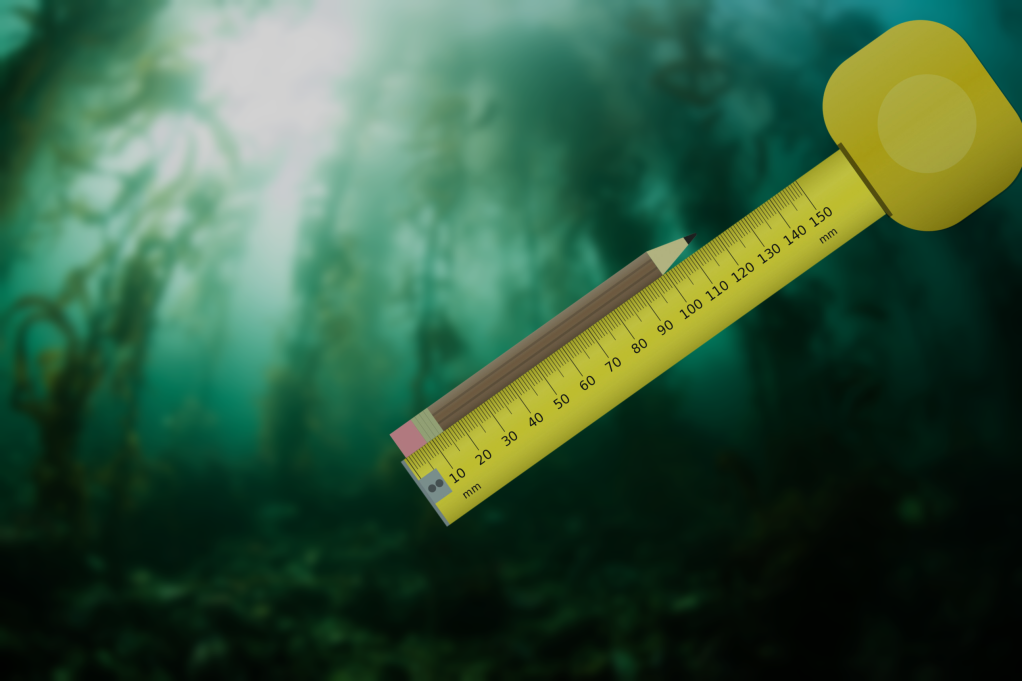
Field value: 115 mm
